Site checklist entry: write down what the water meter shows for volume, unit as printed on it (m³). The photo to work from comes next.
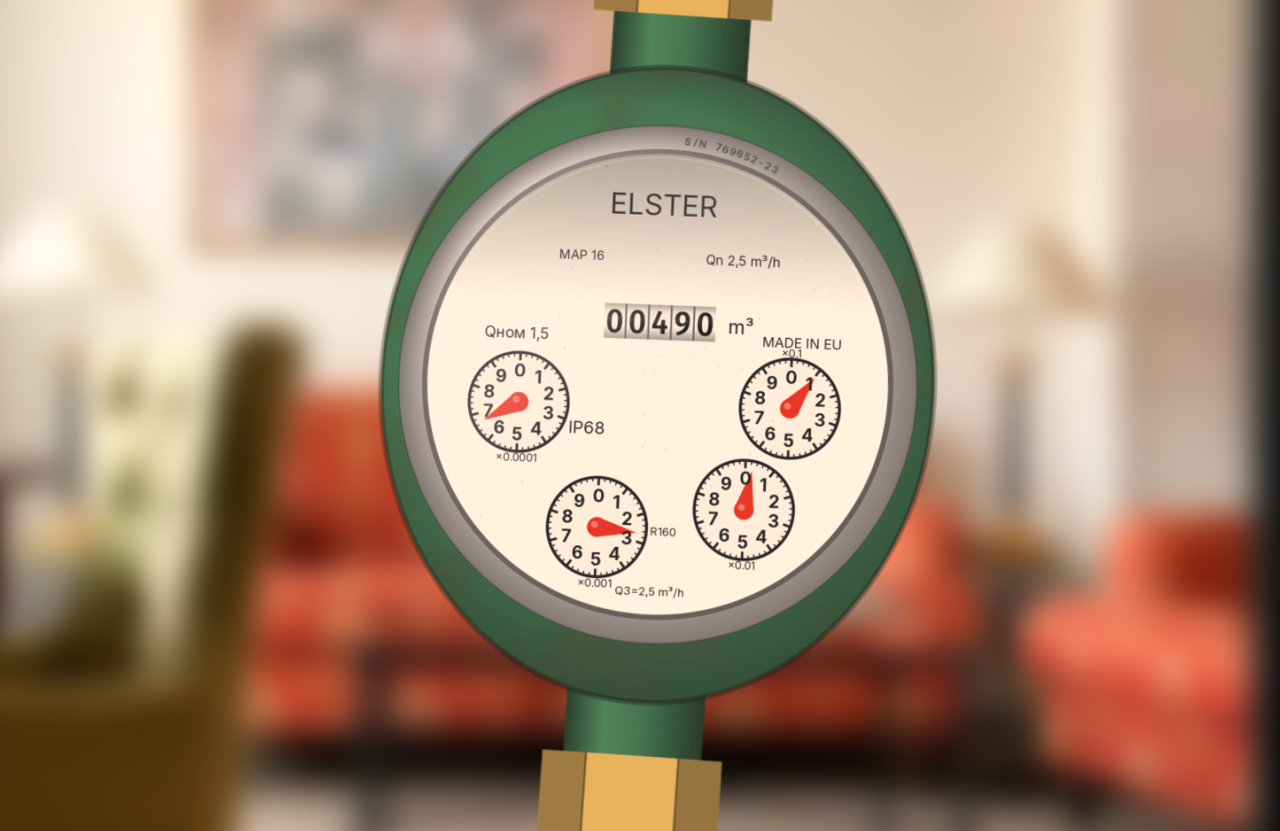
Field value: 490.1026 m³
